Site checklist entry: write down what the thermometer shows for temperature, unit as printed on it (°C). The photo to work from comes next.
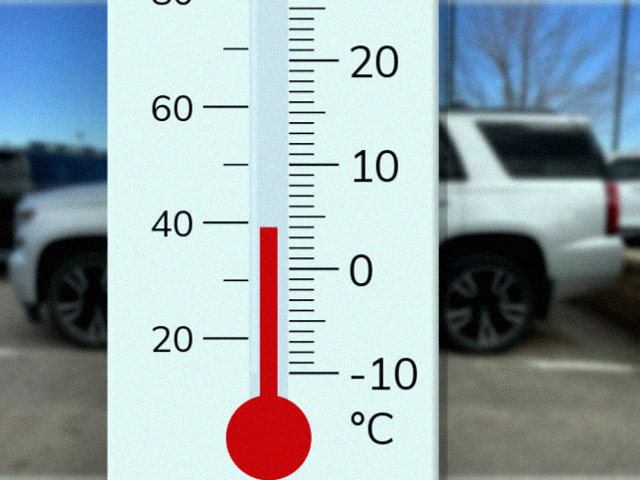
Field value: 4 °C
